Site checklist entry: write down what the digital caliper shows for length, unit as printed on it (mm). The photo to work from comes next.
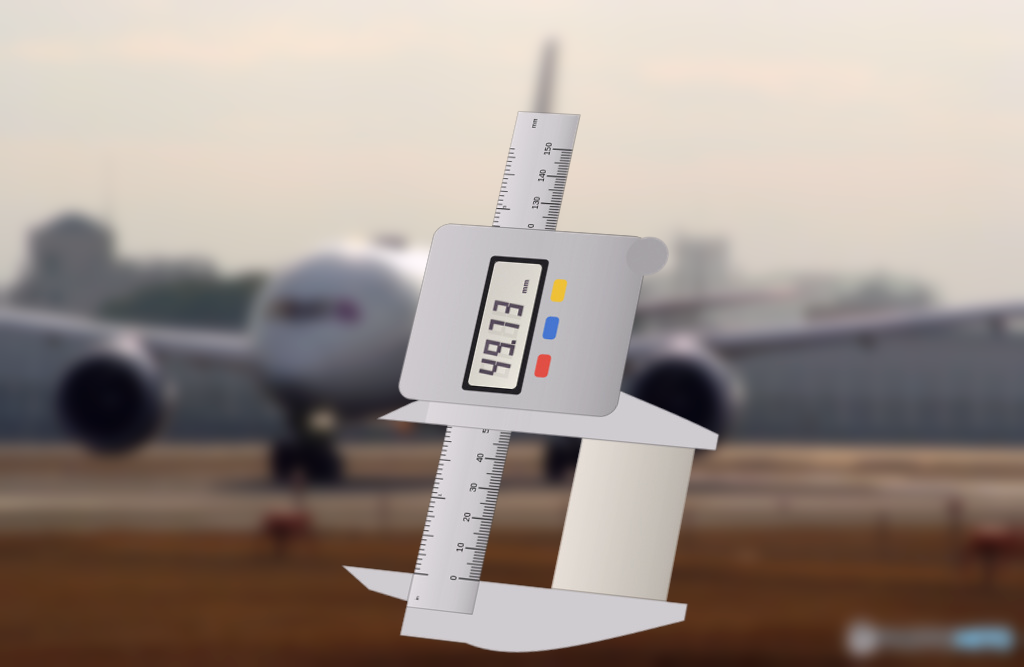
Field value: 49.73 mm
